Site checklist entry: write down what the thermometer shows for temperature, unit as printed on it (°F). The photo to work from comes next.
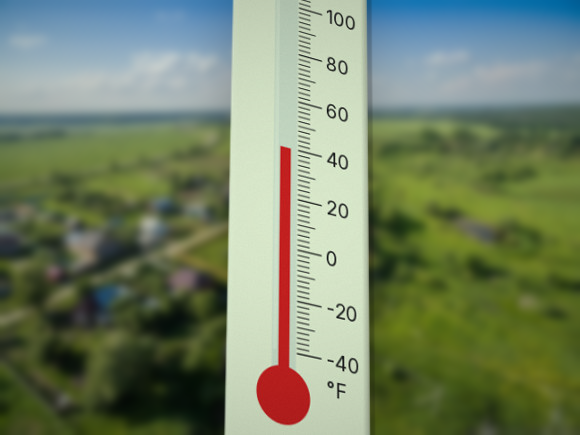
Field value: 40 °F
